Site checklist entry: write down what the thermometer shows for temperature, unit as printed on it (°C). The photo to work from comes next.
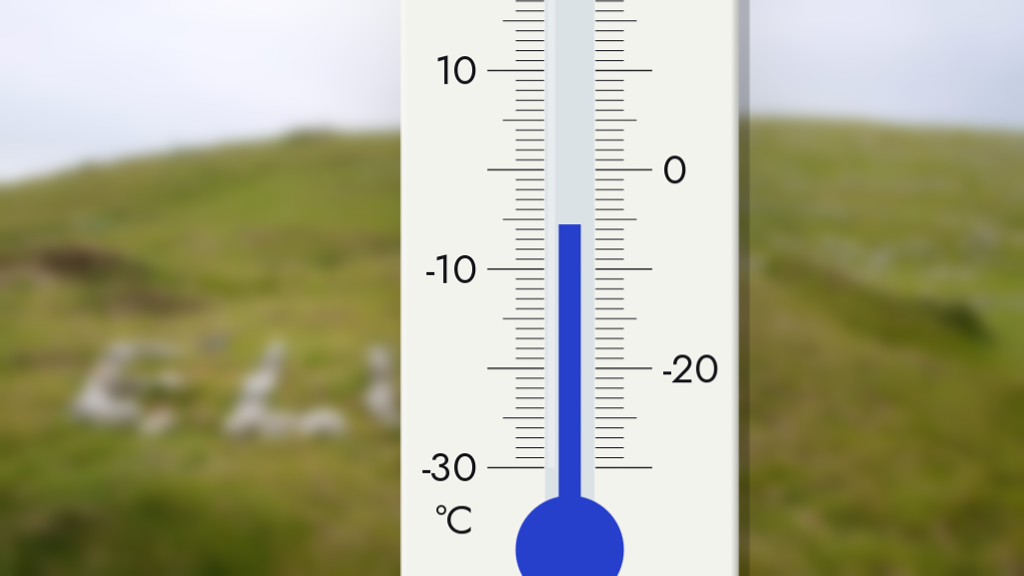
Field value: -5.5 °C
